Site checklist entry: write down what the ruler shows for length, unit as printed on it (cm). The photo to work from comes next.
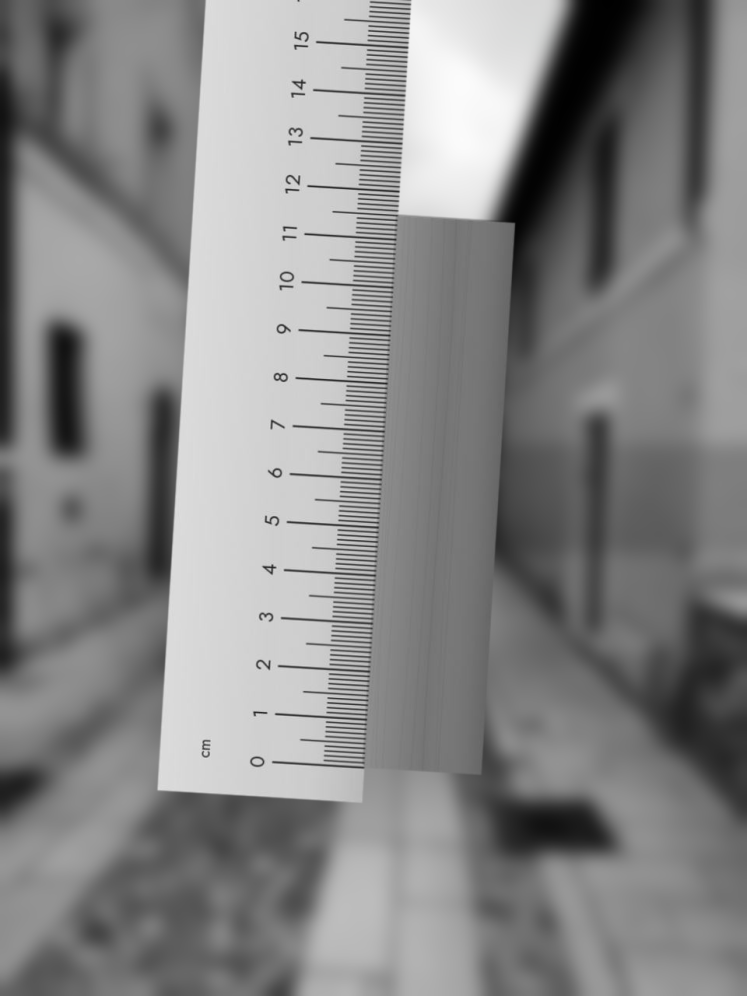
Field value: 11.5 cm
